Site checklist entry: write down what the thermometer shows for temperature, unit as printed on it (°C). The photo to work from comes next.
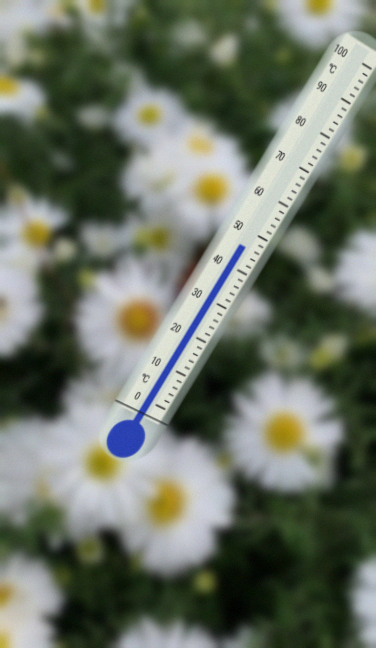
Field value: 46 °C
